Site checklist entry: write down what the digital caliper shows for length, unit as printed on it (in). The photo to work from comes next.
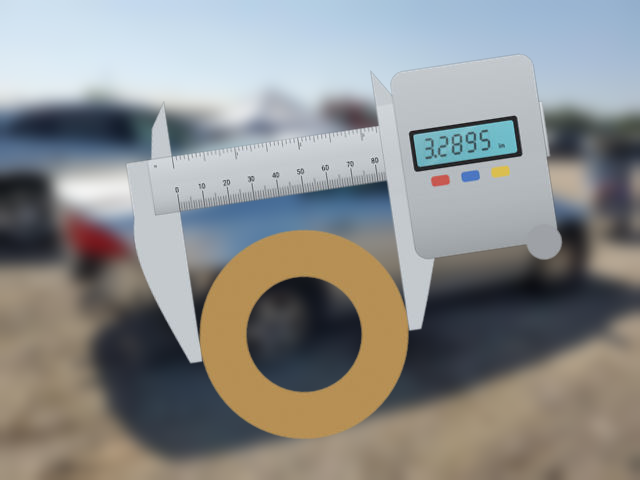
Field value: 3.2895 in
